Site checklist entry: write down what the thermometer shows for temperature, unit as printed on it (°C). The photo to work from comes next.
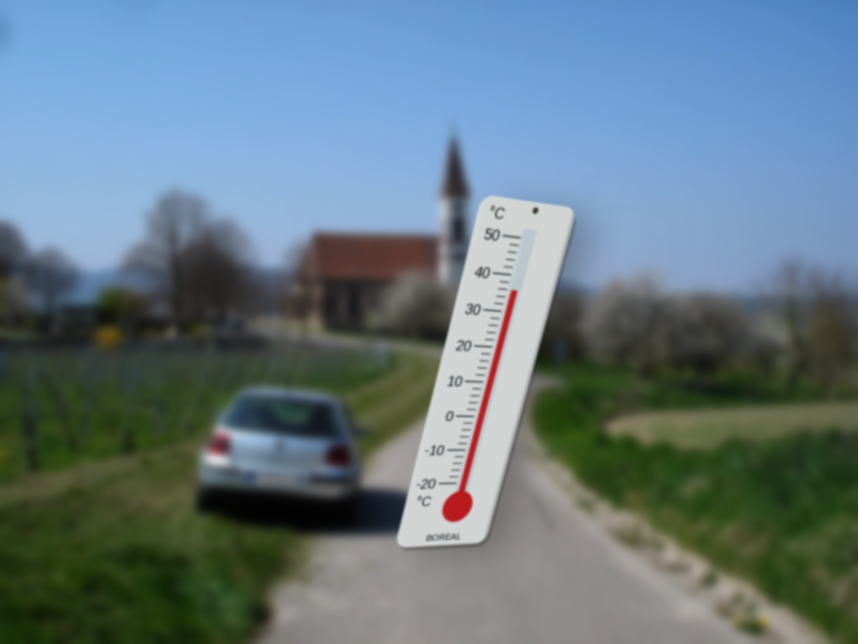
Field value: 36 °C
